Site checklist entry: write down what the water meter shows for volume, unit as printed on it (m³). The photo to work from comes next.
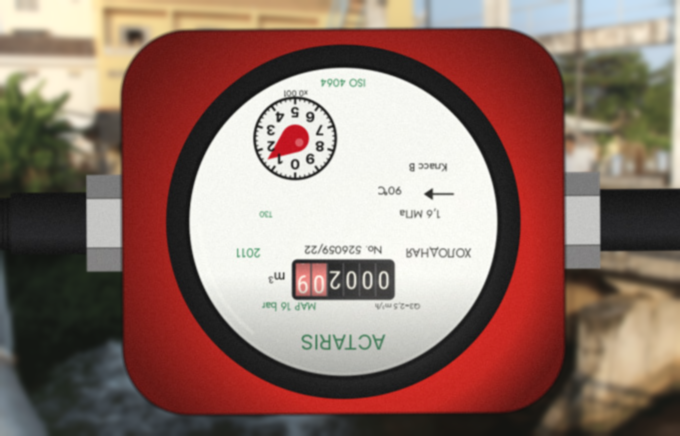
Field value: 2.091 m³
